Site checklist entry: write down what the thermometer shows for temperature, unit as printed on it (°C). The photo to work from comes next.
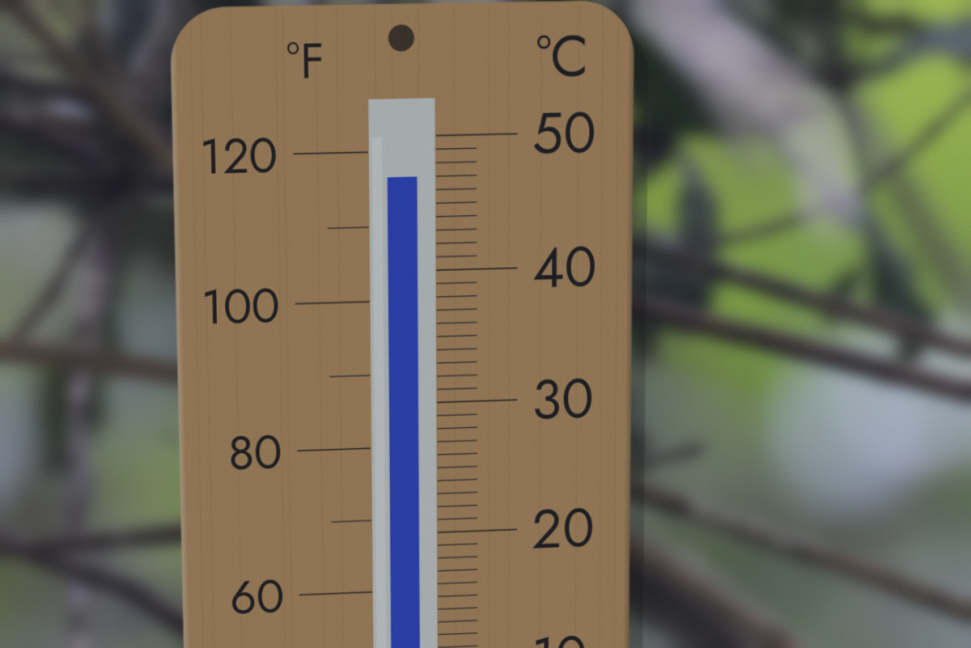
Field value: 47 °C
